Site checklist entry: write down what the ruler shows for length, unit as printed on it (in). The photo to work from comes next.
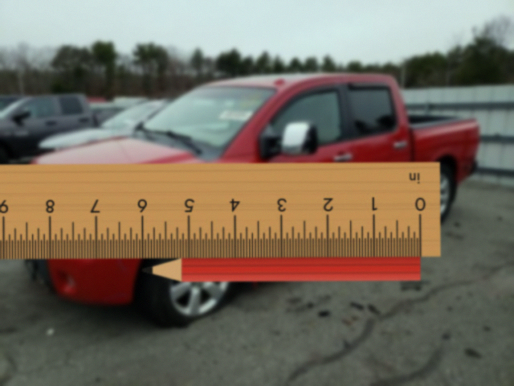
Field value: 6 in
